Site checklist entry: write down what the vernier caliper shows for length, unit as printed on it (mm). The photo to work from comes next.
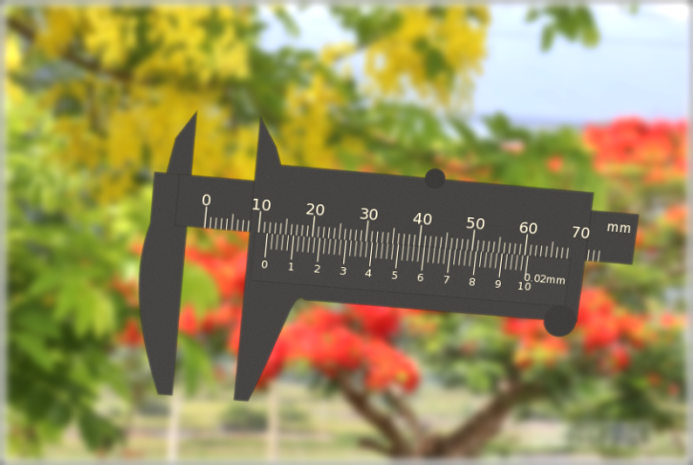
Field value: 11.6 mm
